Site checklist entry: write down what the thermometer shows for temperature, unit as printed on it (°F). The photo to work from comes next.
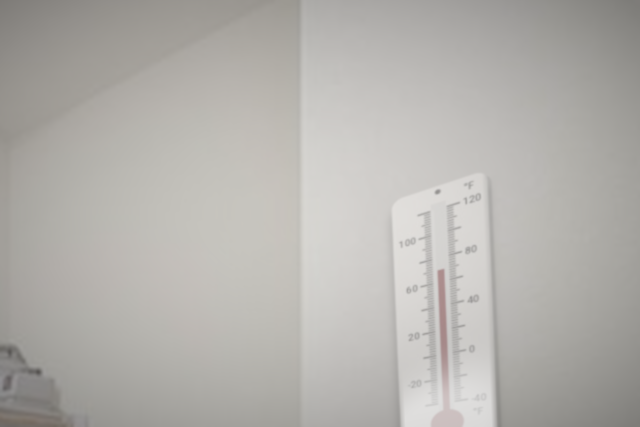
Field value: 70 °F
